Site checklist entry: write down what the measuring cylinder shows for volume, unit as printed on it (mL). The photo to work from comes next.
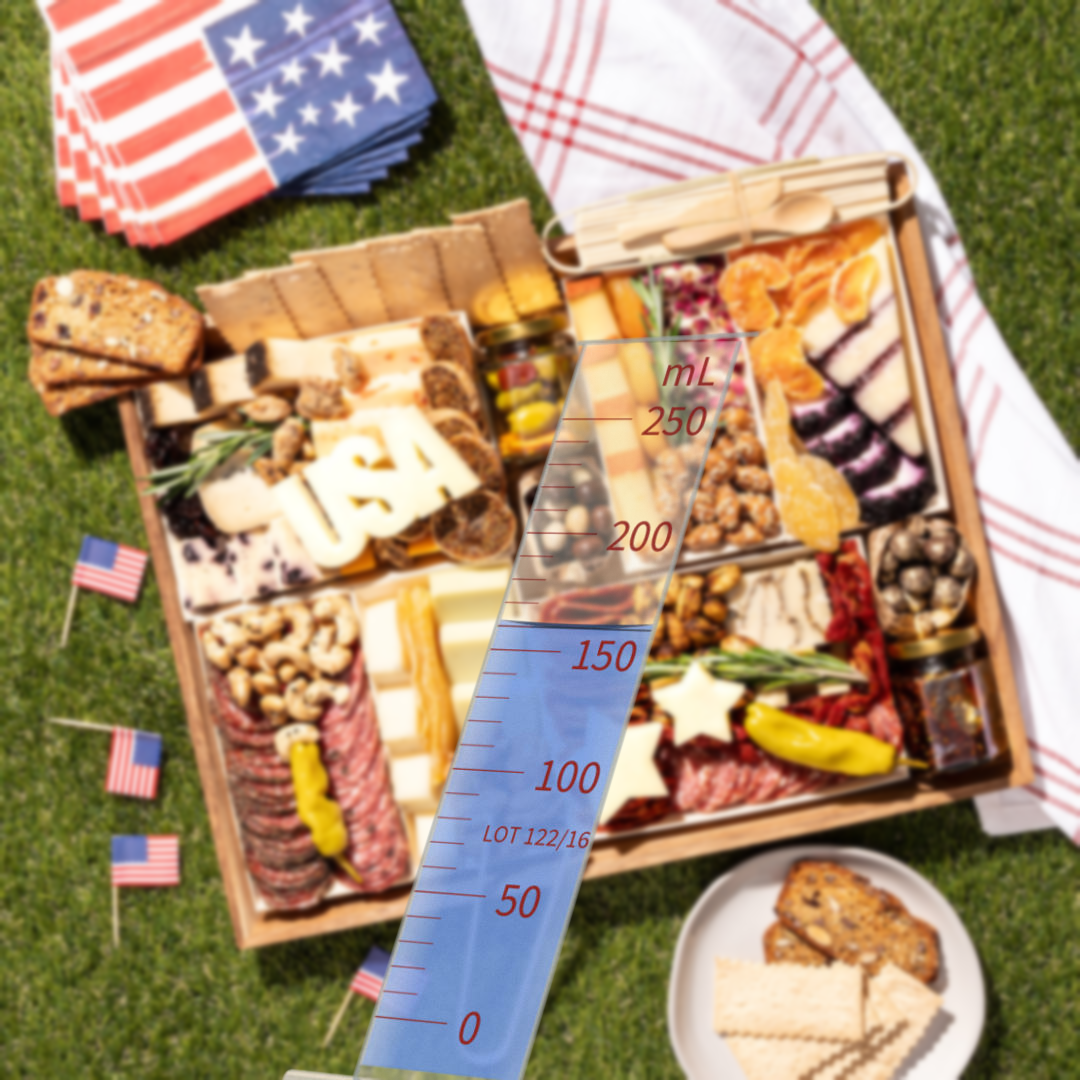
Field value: 160 mL
